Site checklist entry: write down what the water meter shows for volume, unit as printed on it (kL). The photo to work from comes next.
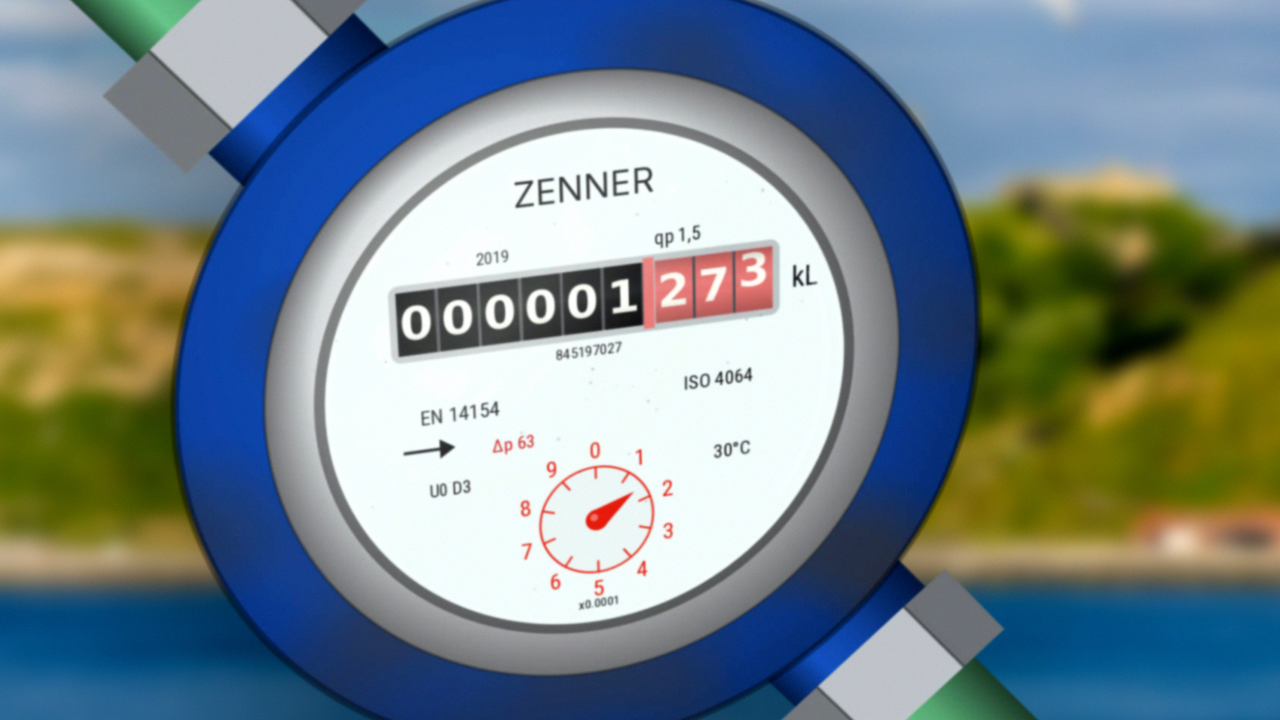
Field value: 1.2731 kL
